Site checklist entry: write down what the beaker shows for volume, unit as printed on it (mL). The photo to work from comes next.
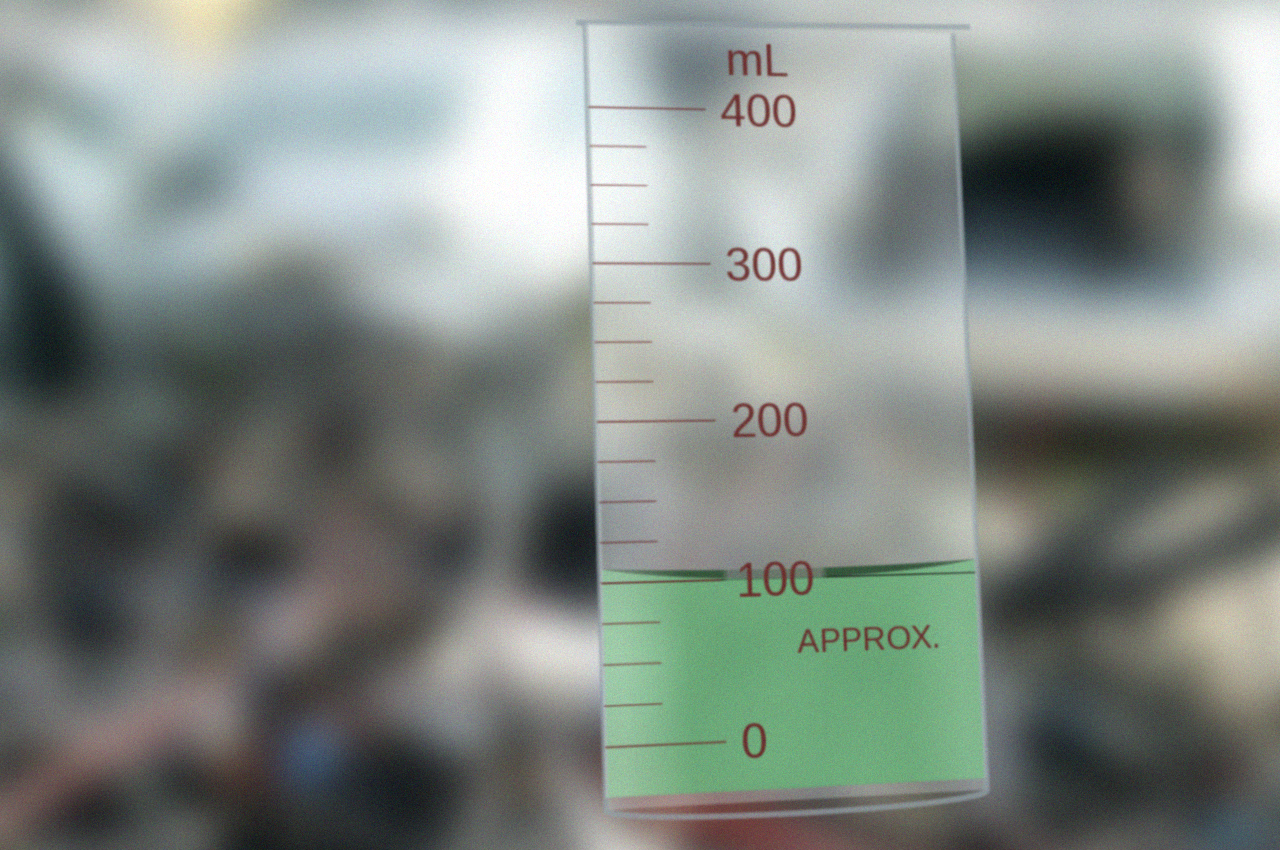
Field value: 100 mL
